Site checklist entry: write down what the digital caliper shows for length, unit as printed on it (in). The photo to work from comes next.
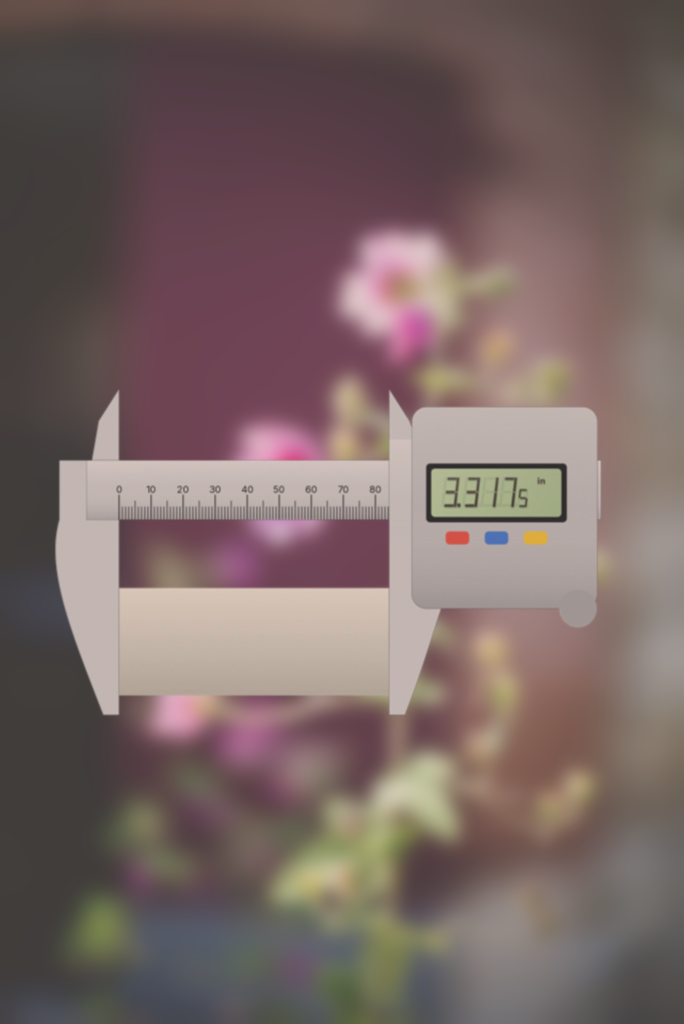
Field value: 3.3175 in
